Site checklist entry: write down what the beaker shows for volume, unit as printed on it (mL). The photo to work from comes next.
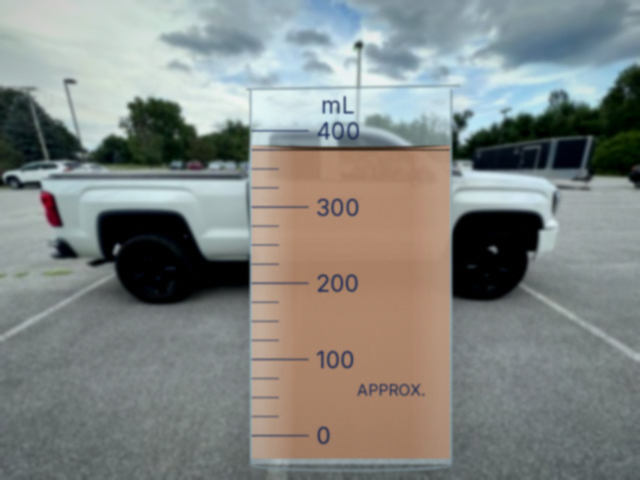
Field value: 375 mL
